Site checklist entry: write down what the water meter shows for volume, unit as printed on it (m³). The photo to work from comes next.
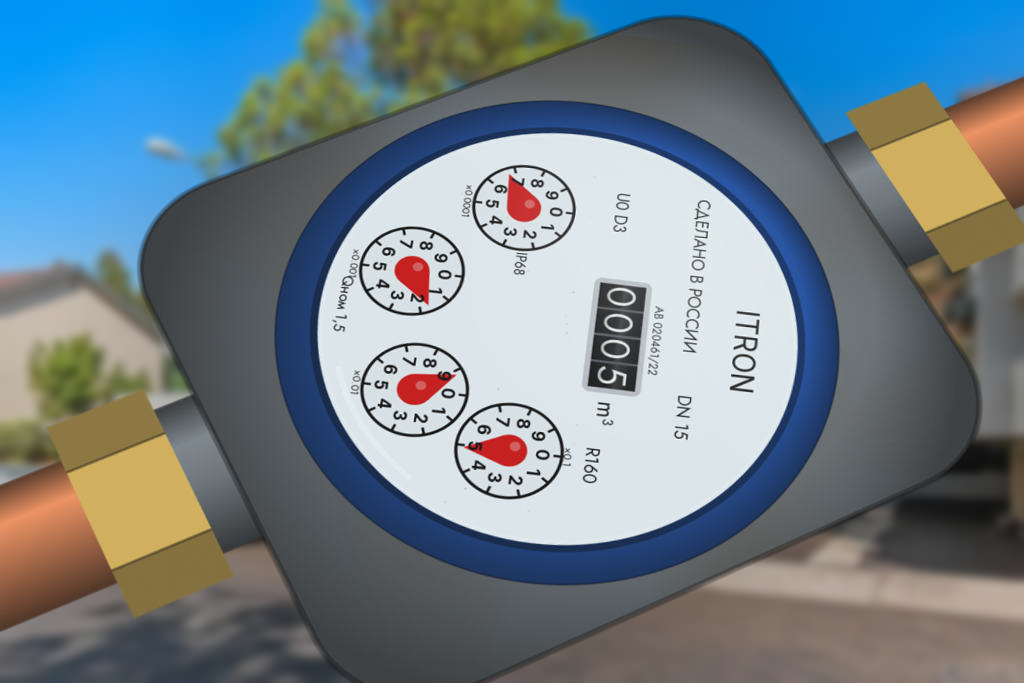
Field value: 5.4916 m³
